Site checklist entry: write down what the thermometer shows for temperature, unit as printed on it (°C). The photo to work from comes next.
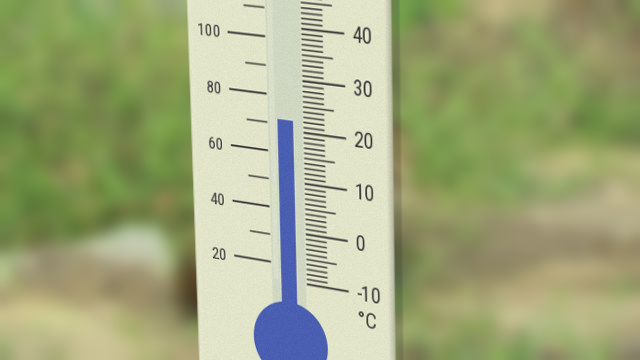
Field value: 22 °C
